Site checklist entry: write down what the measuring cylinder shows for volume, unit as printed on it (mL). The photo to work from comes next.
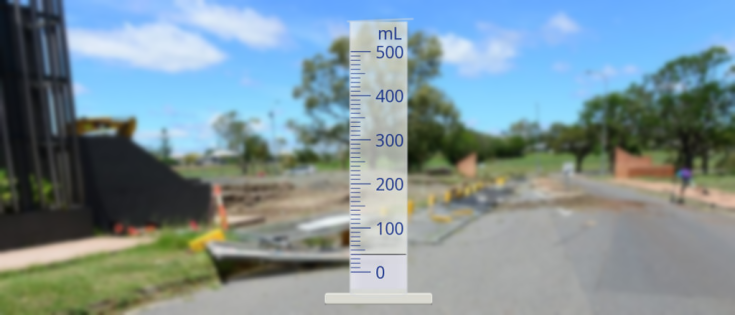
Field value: 40 mL
